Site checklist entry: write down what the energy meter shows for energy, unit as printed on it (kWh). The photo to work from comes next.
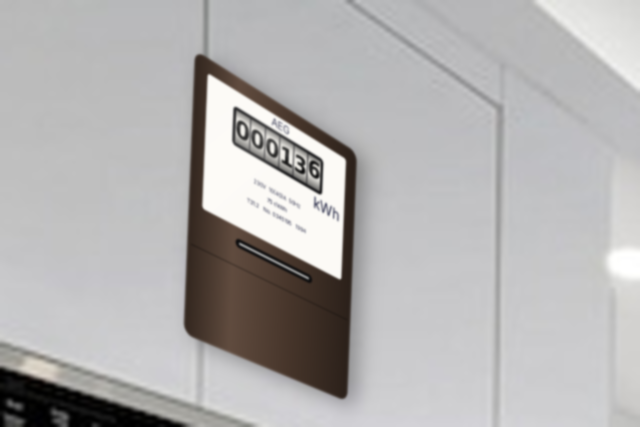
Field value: 136 kWh
